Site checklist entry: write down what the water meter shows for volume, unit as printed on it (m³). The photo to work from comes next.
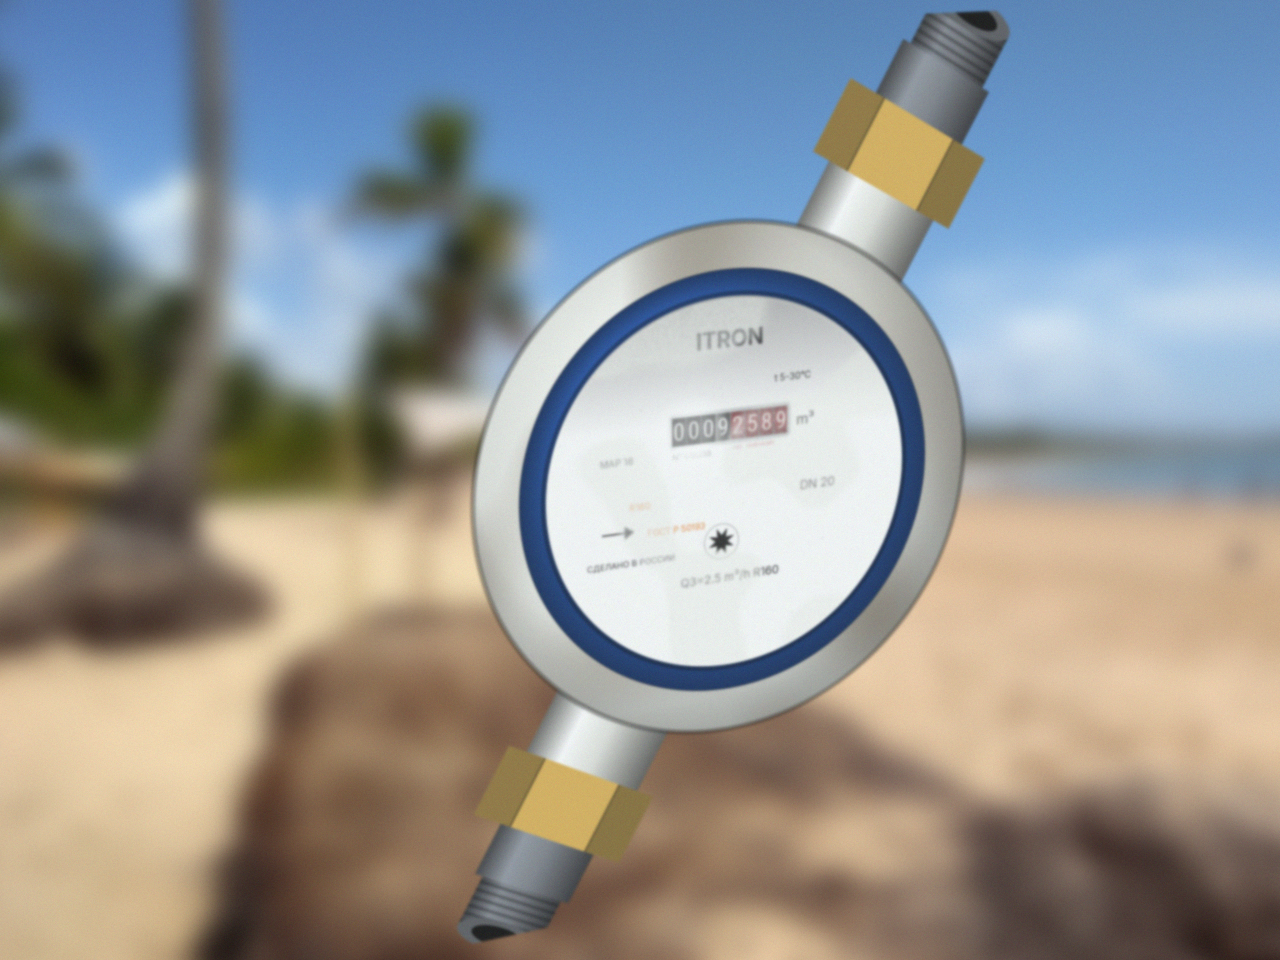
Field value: 9.2589 m³
